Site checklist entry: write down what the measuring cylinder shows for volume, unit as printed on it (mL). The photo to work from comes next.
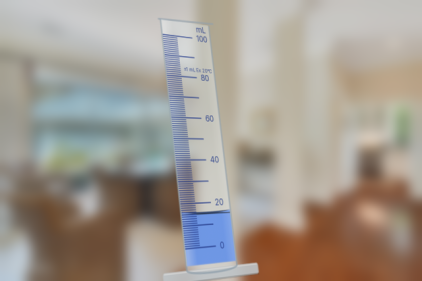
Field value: 15 mL
